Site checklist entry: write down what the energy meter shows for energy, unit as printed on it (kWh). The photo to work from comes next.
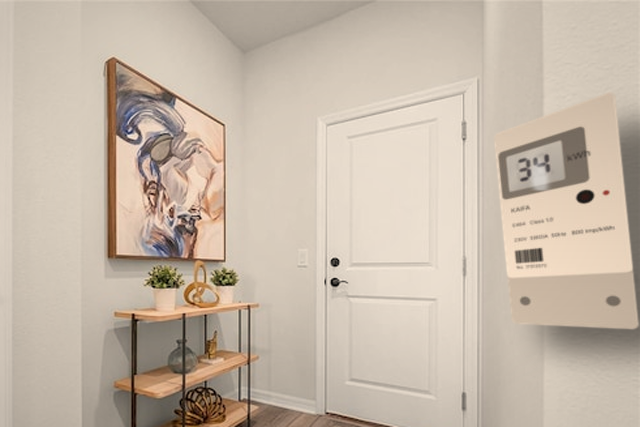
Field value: 34 kWh
